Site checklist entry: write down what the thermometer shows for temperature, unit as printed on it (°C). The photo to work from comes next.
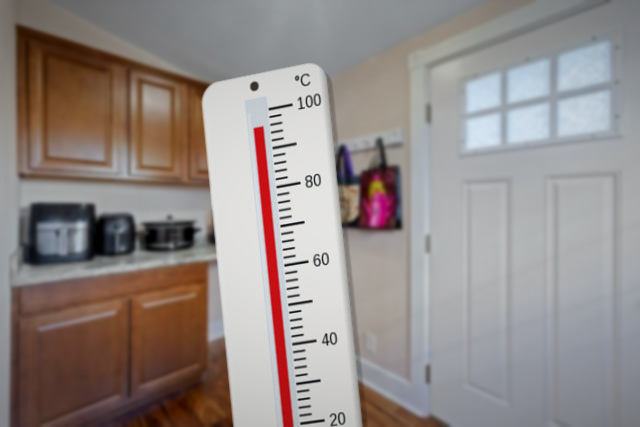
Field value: 96 °C
